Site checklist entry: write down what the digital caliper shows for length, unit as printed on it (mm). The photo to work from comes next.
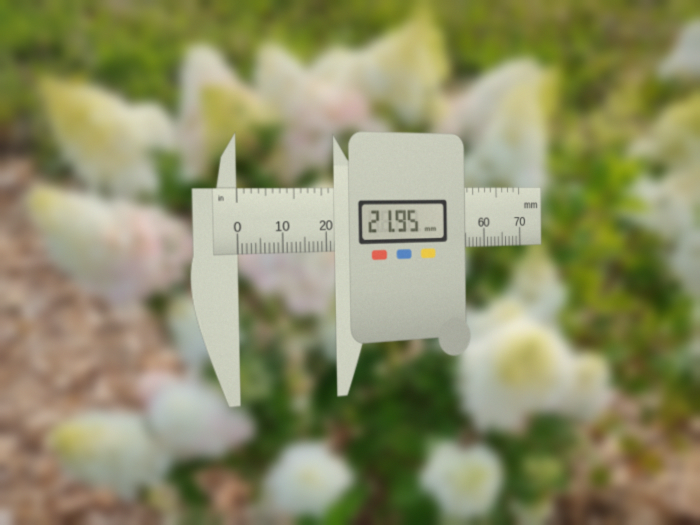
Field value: 21.95 mm
